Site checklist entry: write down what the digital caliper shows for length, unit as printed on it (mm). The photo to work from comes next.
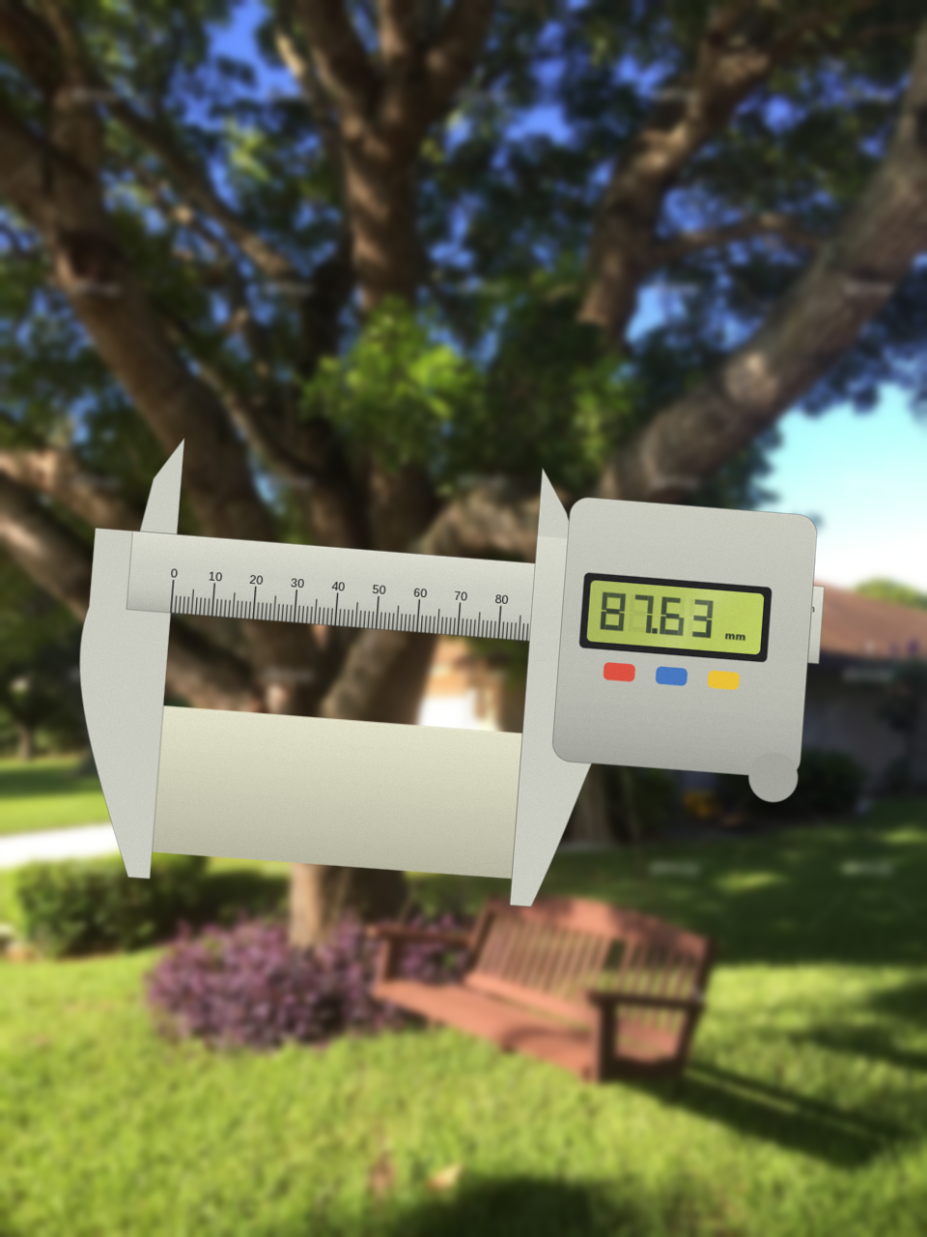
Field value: 87.63 mm
